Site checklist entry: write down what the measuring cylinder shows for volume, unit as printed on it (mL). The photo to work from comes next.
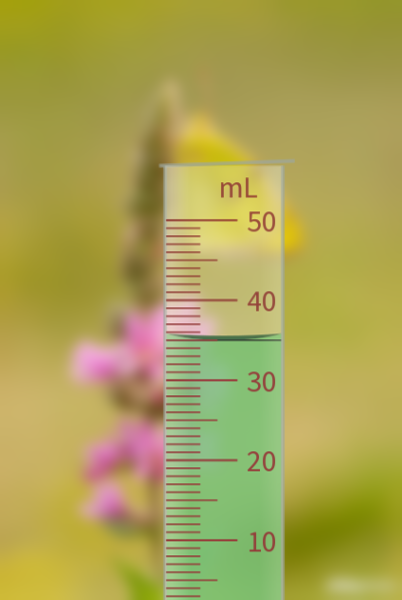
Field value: 35 mL
